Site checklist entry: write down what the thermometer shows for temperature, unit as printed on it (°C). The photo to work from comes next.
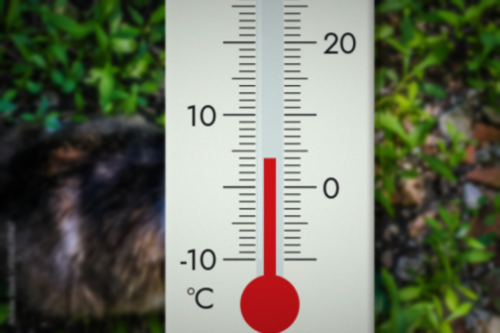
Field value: 4 °C
